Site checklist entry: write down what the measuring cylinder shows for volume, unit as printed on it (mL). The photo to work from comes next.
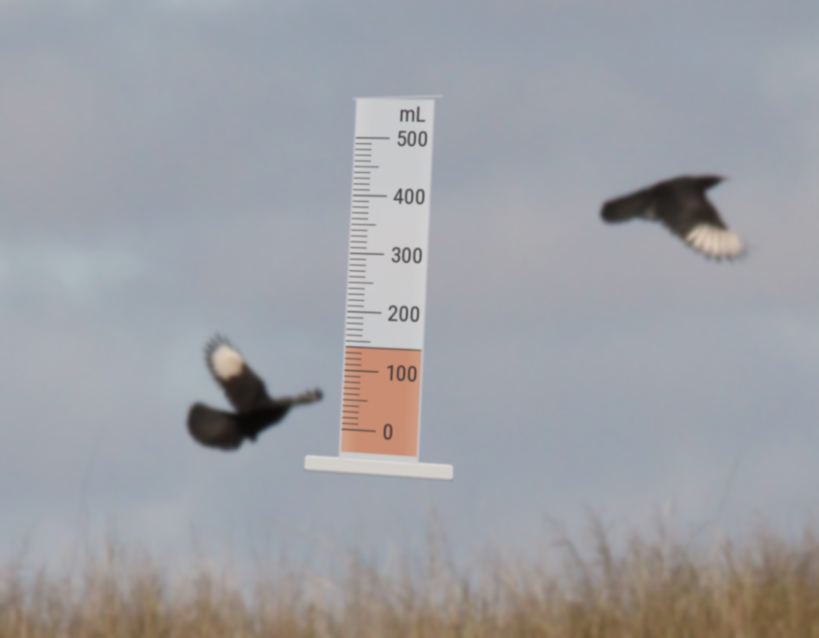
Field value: 140 mL
